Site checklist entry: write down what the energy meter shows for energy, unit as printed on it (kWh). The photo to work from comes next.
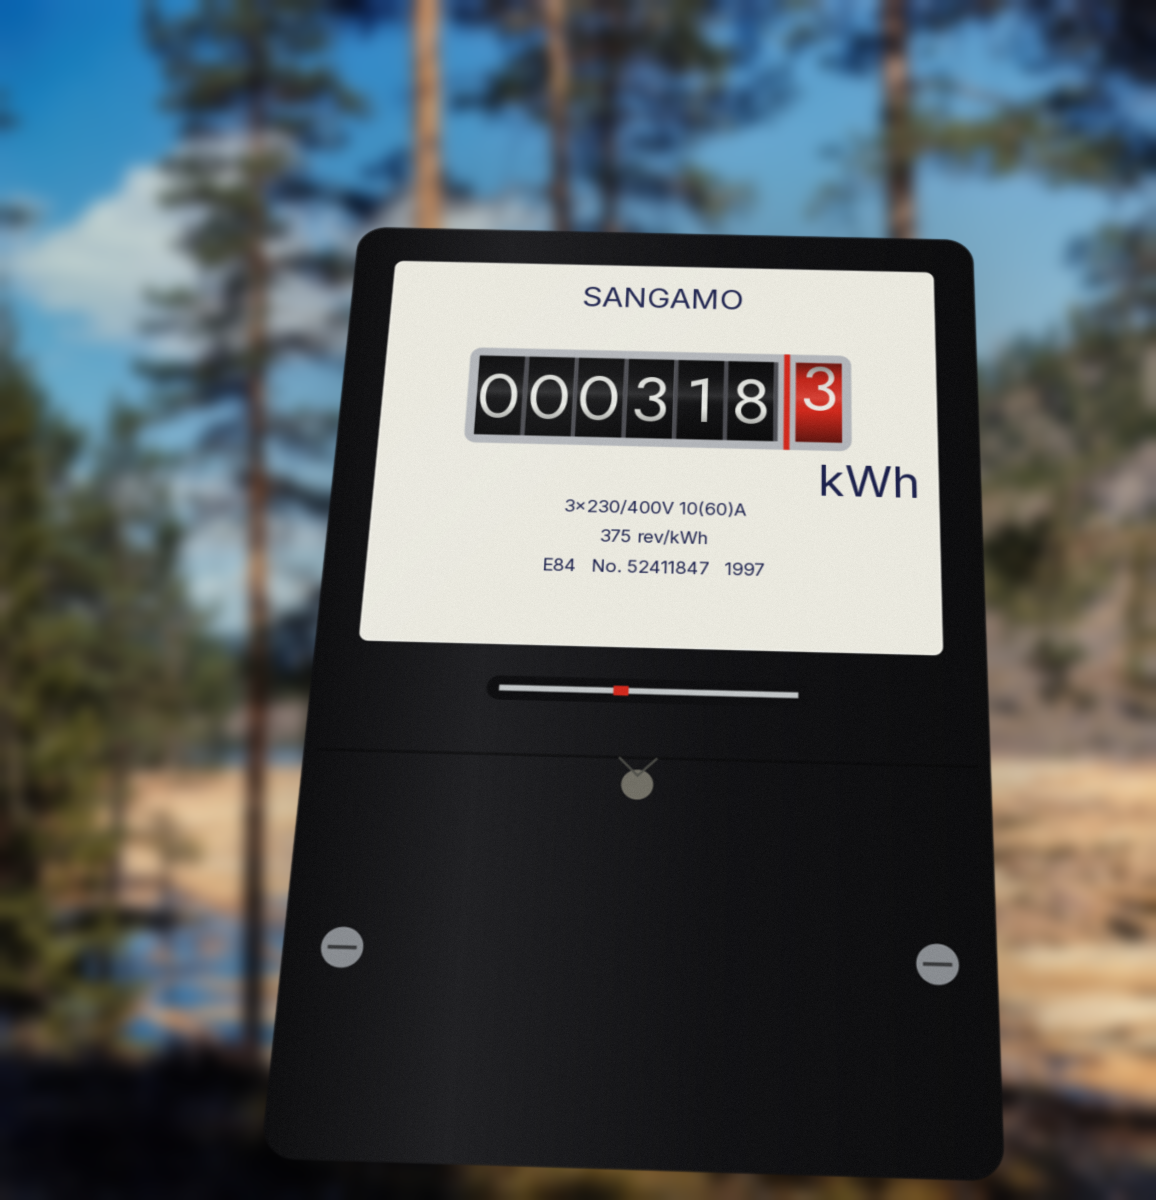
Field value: 318.3 kWh
